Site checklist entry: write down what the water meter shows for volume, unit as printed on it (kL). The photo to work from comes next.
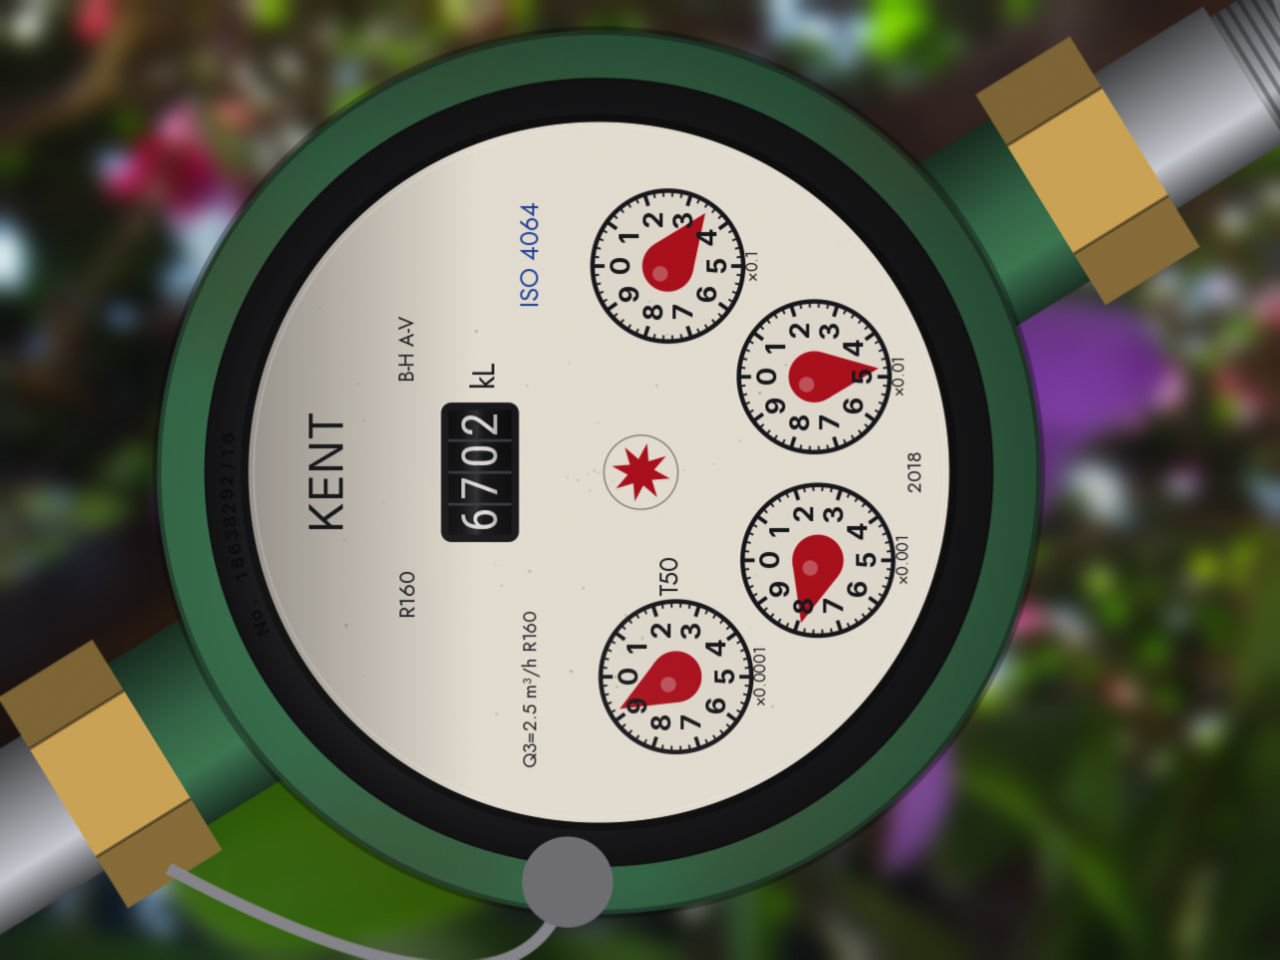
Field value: 6702.3479 kL
